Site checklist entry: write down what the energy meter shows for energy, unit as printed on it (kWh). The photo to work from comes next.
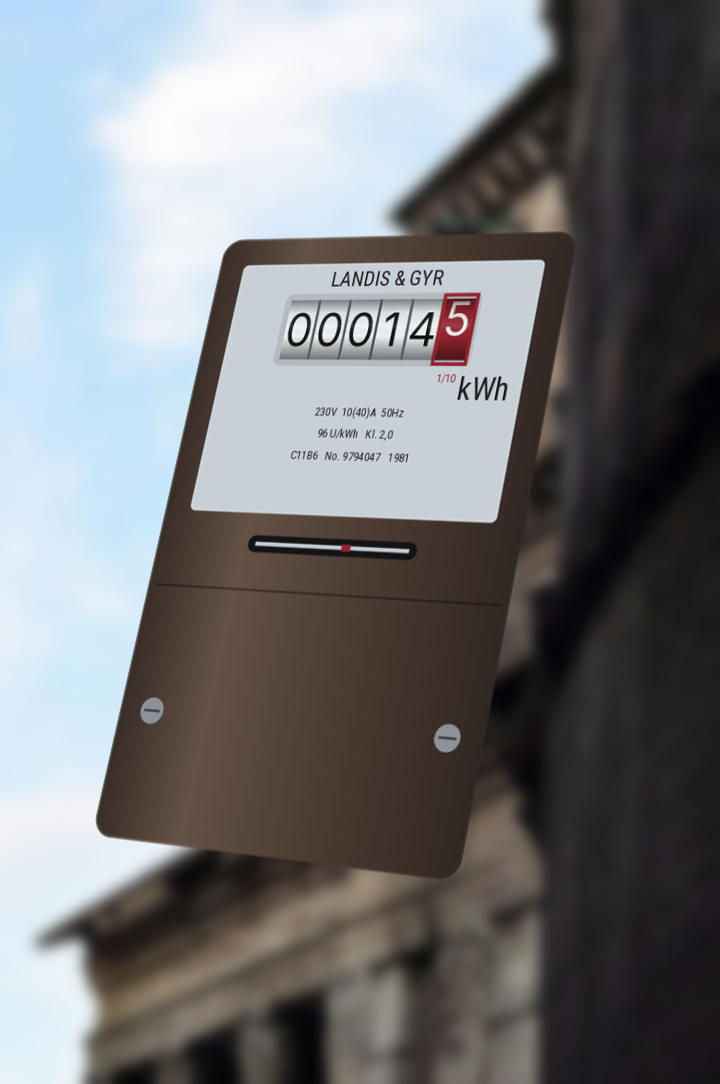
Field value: 14.5 kWh
